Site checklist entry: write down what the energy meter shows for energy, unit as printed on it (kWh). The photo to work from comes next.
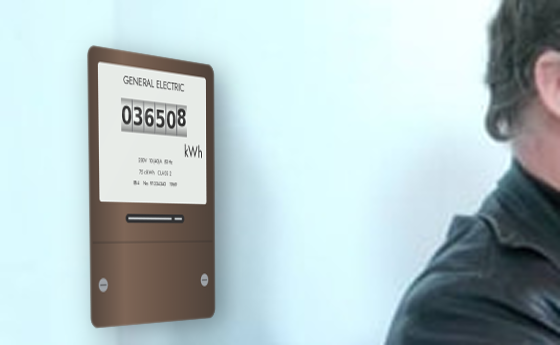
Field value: 36508 kWh
